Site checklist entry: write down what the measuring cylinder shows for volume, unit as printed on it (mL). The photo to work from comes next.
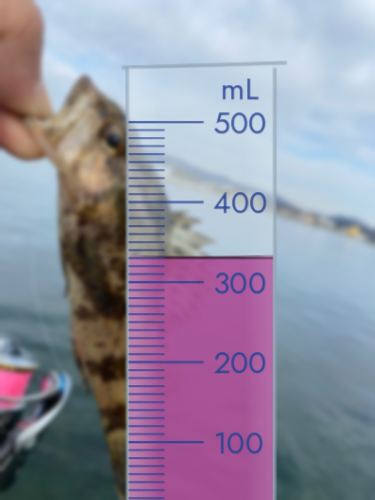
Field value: 330 mL
